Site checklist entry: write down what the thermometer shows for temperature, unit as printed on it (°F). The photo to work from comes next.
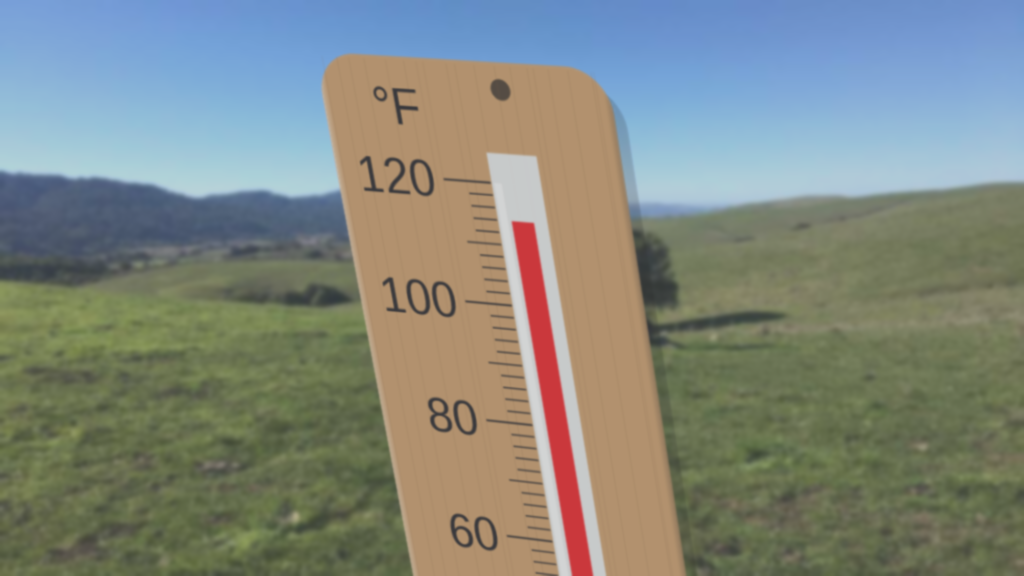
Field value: 114 °F
